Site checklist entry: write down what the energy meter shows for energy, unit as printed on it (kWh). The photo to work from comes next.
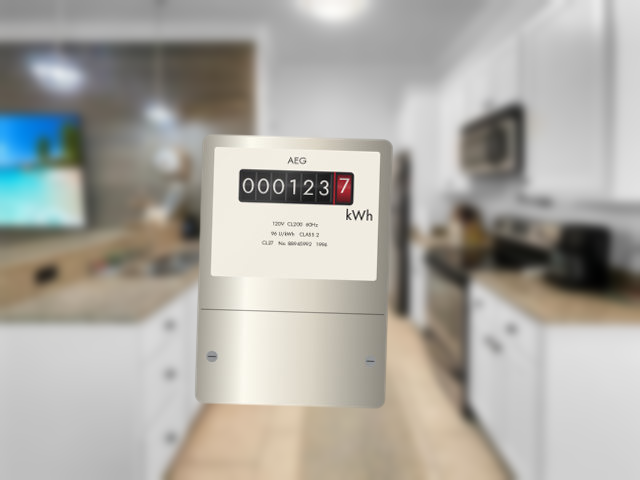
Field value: 123.7 kWh
